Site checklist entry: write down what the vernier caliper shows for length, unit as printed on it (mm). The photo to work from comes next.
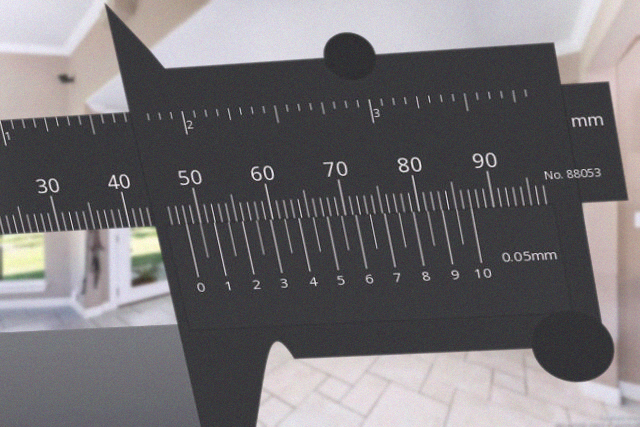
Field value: 48.0 mm
